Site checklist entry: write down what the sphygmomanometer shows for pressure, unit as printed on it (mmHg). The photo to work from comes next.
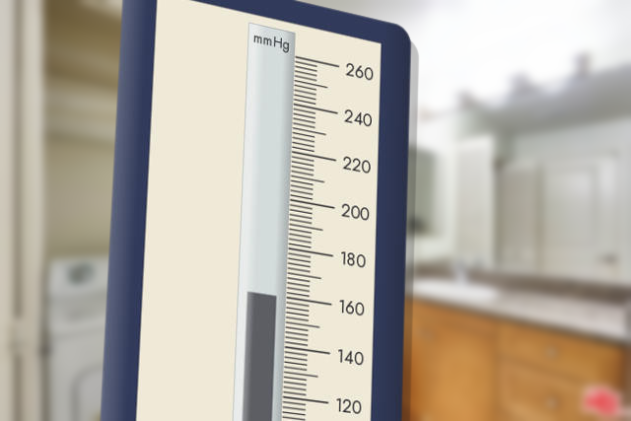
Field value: 160 mmHg
